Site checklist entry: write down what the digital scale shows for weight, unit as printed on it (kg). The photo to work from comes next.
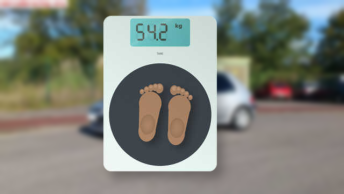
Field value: 54.2 kg
